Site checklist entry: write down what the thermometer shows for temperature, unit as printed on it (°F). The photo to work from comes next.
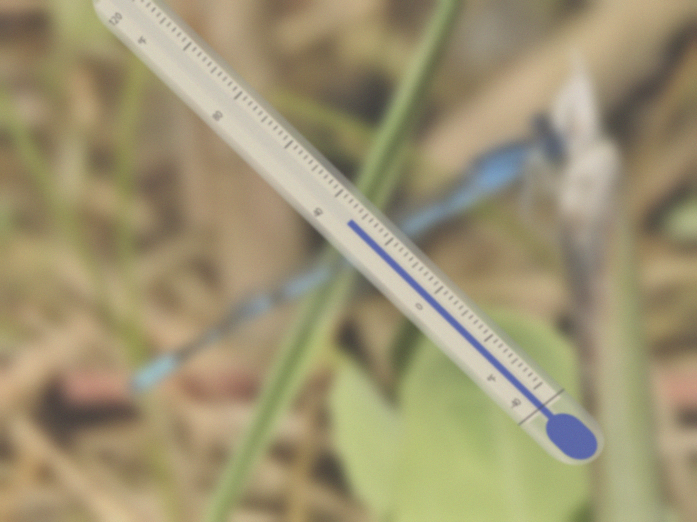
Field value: 32 °F
